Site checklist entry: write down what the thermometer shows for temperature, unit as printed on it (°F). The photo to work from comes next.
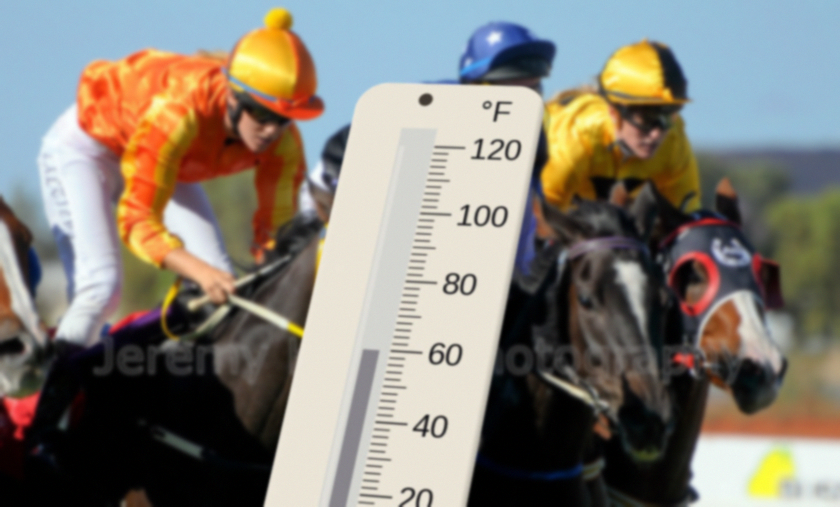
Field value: 60 °F
